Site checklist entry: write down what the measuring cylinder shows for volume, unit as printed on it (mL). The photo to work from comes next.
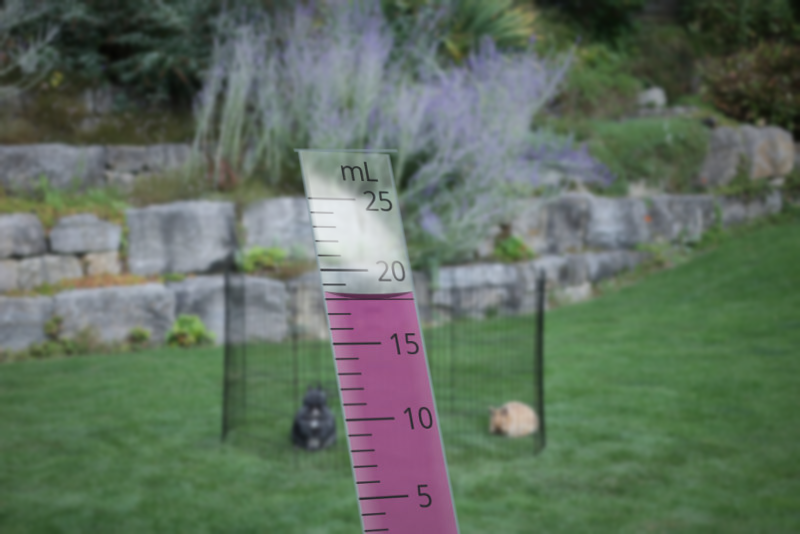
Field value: 18 mL
